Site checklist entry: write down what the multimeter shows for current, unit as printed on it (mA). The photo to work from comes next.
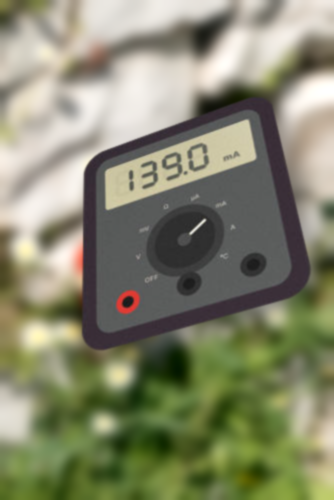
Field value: 139.0 mA
